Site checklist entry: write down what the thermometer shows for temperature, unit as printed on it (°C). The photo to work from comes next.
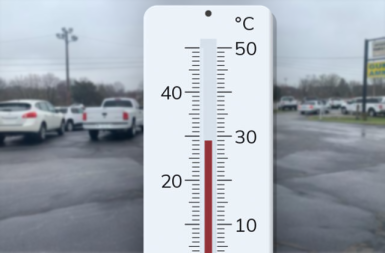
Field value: 29 °C
